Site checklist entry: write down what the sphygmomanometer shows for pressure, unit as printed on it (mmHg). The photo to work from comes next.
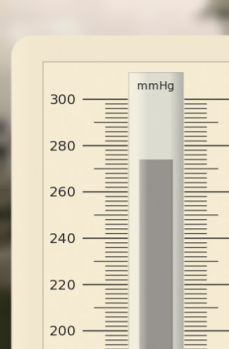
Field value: 274 mmHg
